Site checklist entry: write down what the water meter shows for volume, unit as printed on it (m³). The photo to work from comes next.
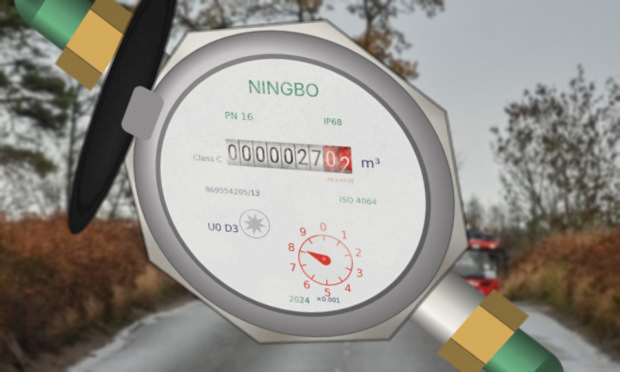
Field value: 27.018 m³
